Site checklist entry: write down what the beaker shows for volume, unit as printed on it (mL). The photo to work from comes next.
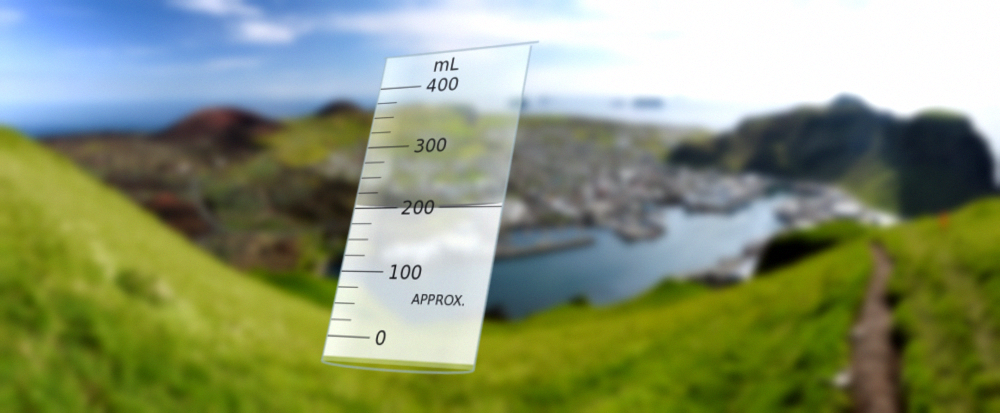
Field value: 200 mL
